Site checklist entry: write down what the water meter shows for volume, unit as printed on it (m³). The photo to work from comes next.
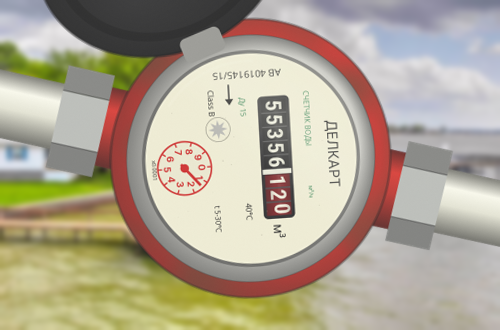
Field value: 55356.1201 m³
